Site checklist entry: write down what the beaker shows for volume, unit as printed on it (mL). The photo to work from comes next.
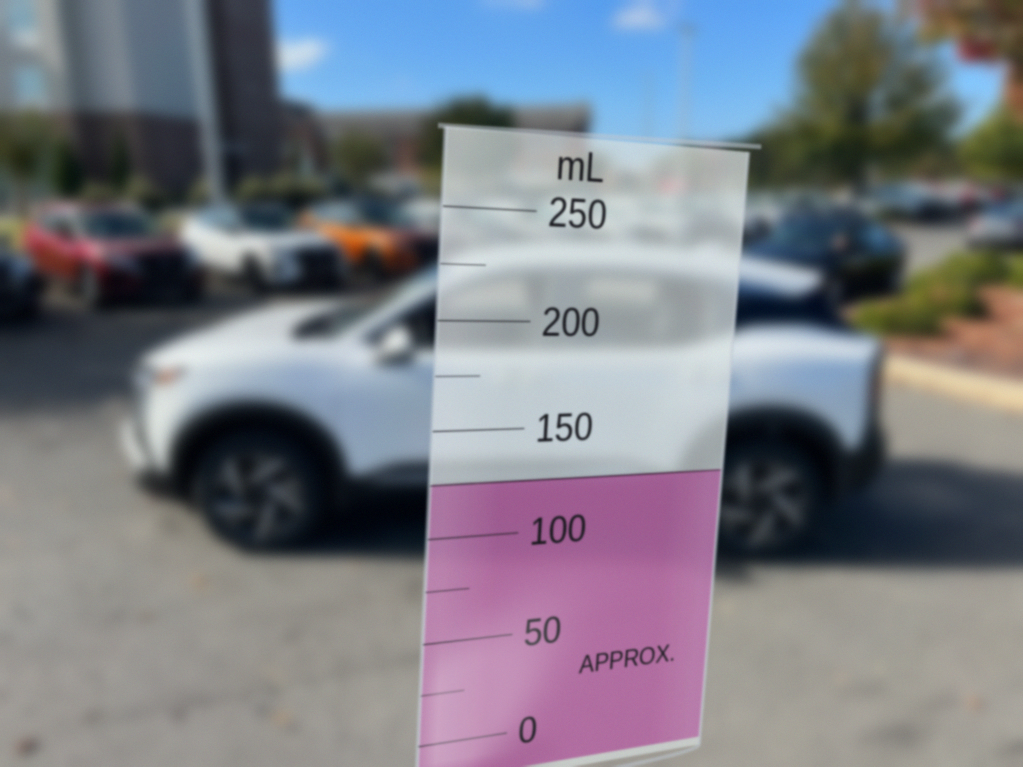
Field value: 125 mL
